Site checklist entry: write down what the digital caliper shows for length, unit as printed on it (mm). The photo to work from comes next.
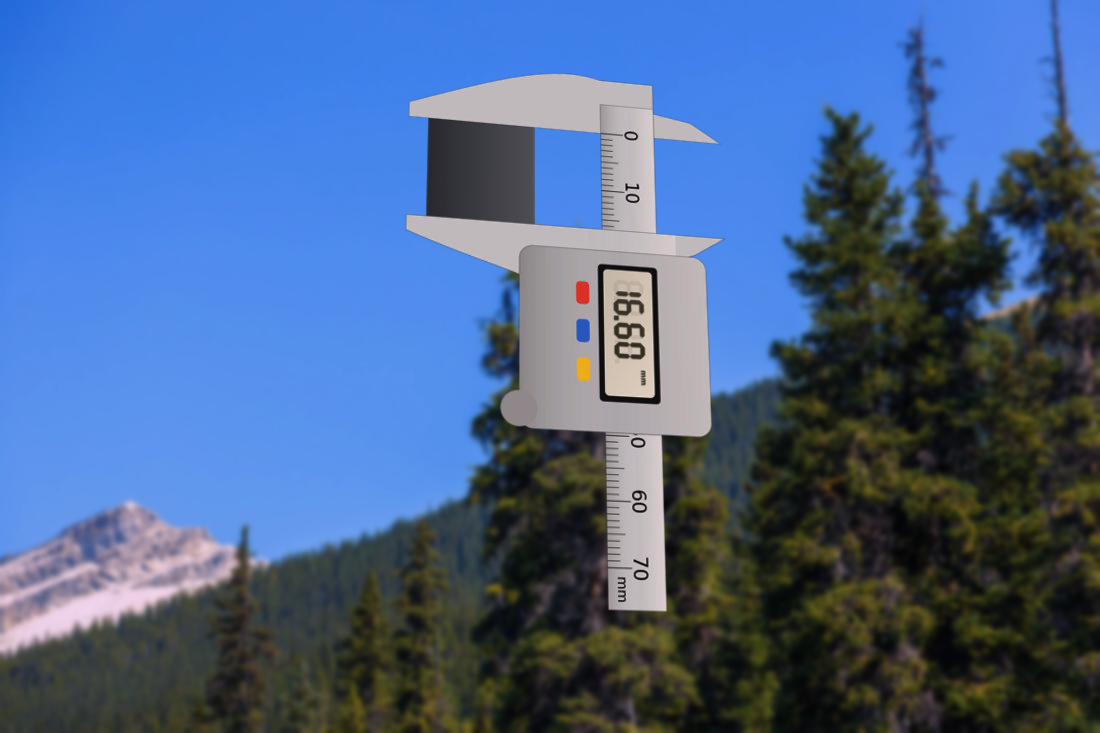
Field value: 16.60 mm
